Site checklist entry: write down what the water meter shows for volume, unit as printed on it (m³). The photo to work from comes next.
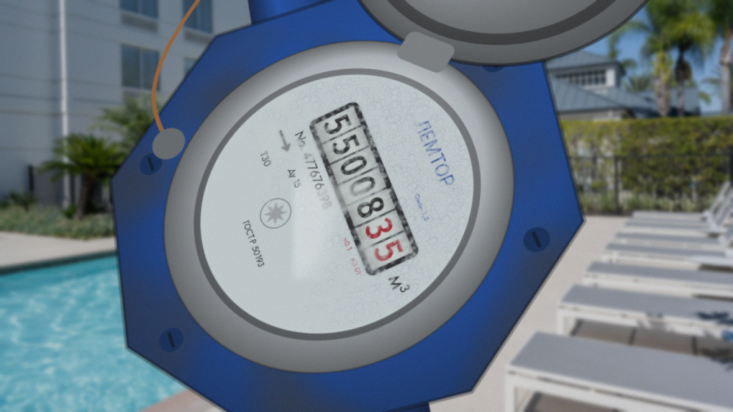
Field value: 55008.35 m³
